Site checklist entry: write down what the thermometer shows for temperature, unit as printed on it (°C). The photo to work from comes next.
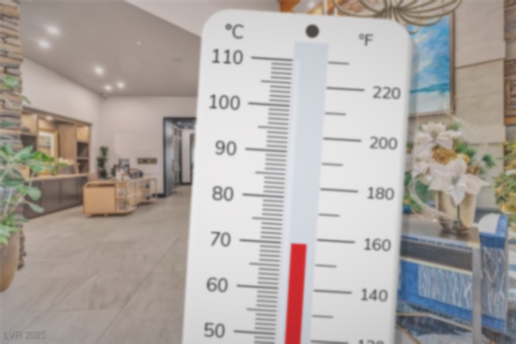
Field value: 70 °C
